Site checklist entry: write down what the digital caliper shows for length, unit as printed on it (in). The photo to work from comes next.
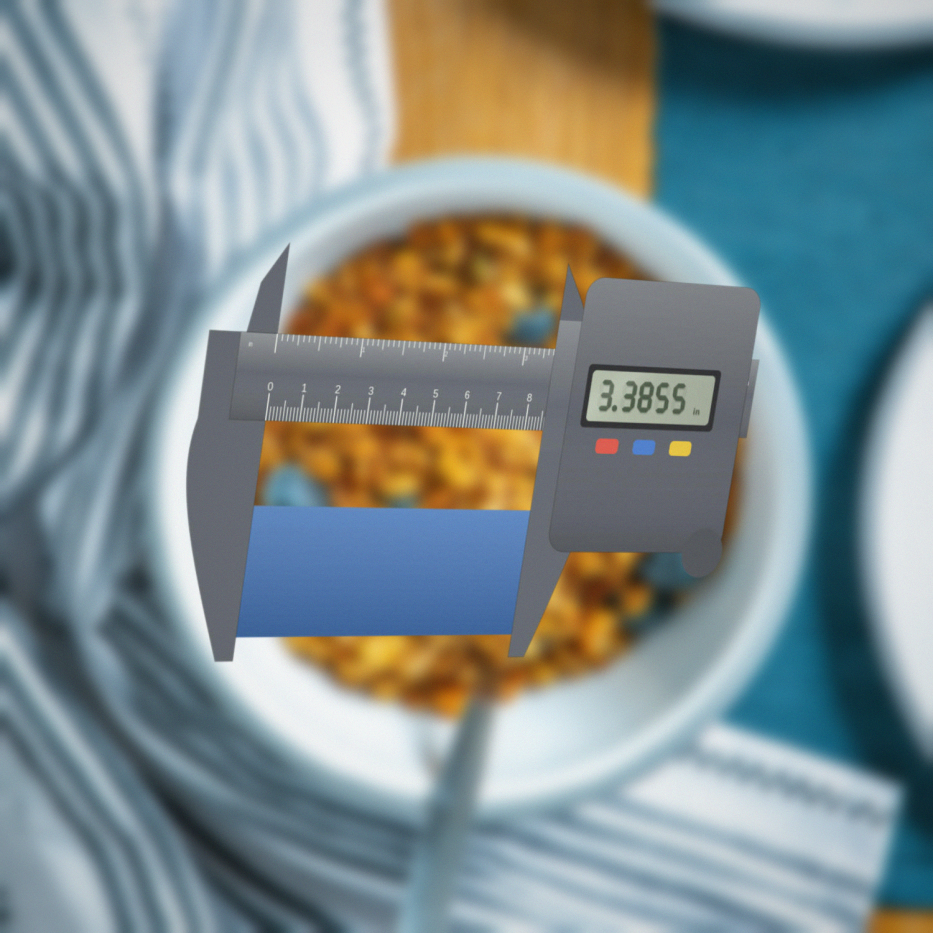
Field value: 3.3855 in
